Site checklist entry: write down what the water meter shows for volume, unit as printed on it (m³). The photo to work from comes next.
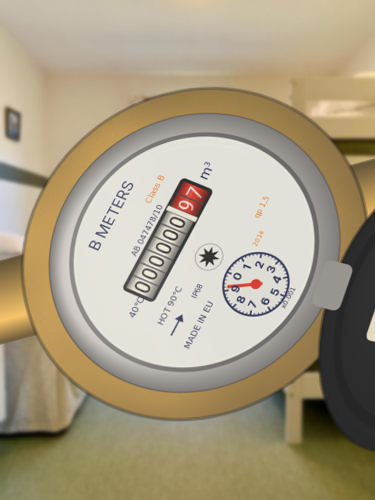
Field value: 0.969 m³
